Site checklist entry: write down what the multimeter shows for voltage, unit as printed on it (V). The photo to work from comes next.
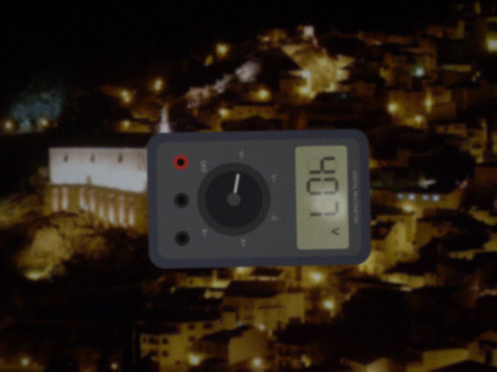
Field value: 407 V
